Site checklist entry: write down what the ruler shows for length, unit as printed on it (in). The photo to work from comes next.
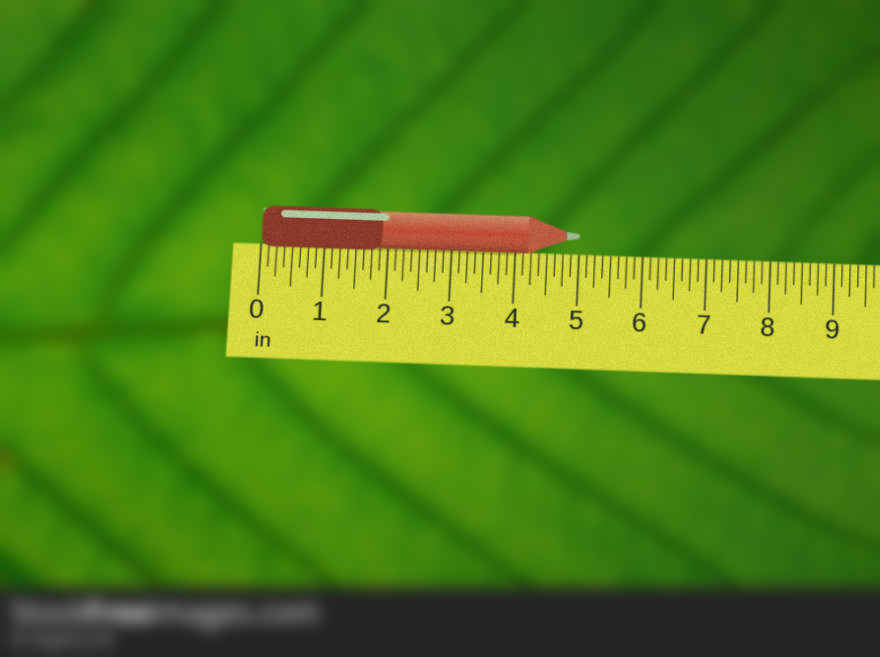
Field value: 5 in
